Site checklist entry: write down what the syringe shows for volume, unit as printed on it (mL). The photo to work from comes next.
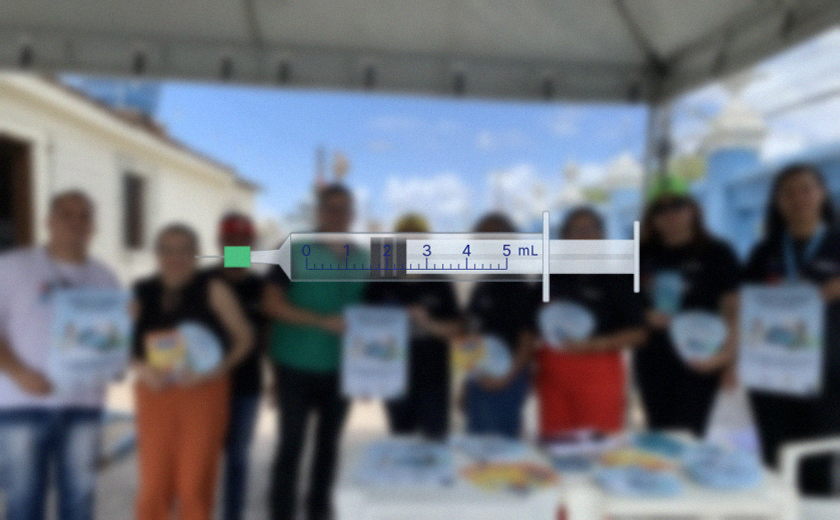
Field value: 1.6 mL
